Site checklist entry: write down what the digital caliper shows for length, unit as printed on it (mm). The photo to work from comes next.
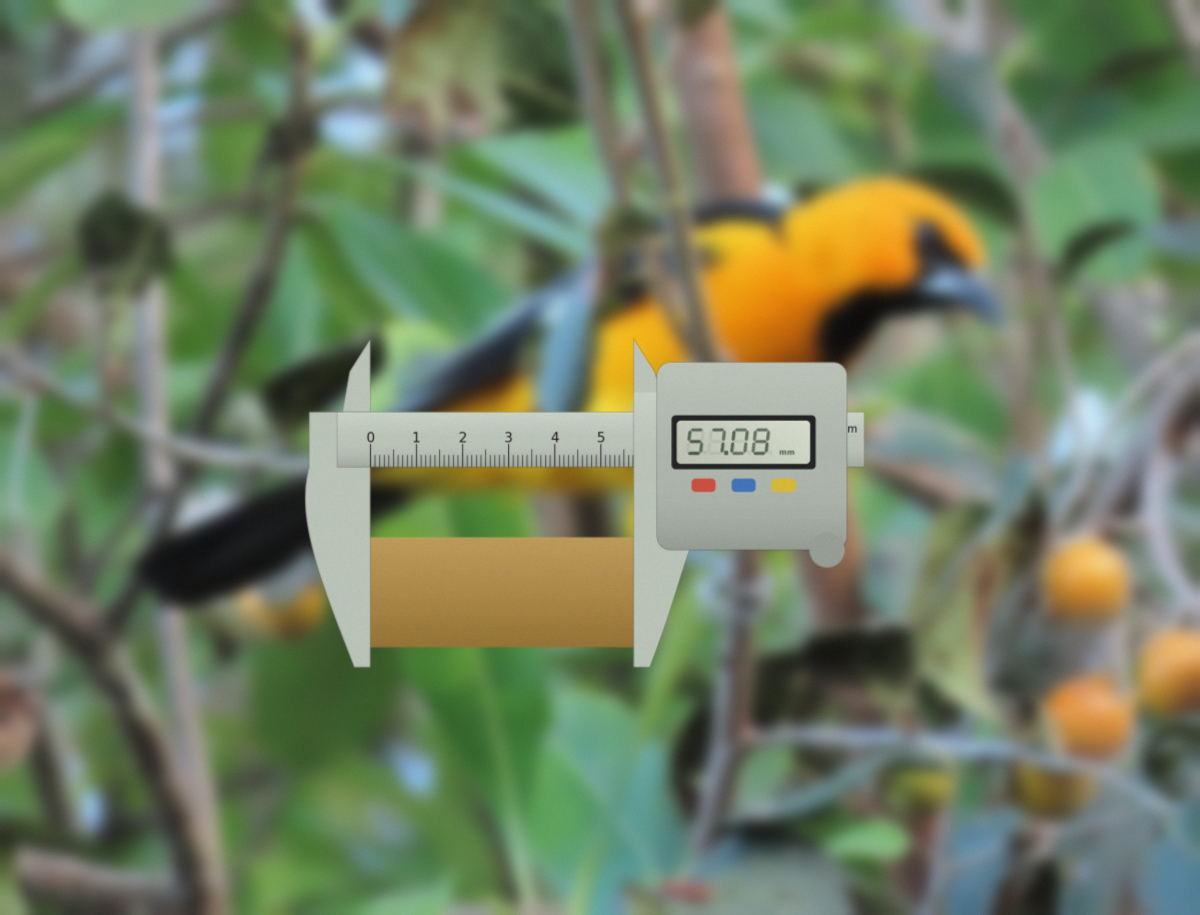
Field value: 57.08 mm
